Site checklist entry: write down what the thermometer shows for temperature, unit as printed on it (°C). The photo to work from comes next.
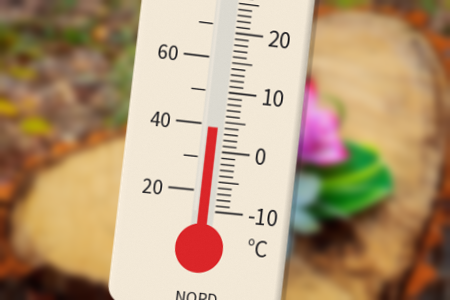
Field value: 4 °C
